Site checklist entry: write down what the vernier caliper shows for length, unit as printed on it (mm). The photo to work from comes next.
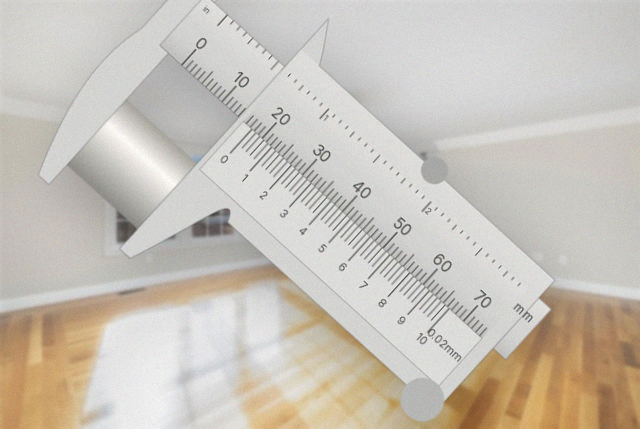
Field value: 17.5 mm
